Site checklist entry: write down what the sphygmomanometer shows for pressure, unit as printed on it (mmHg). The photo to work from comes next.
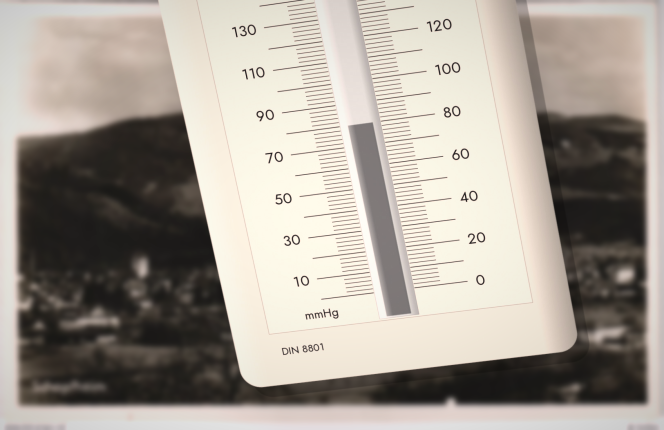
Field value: 80 mmHg
